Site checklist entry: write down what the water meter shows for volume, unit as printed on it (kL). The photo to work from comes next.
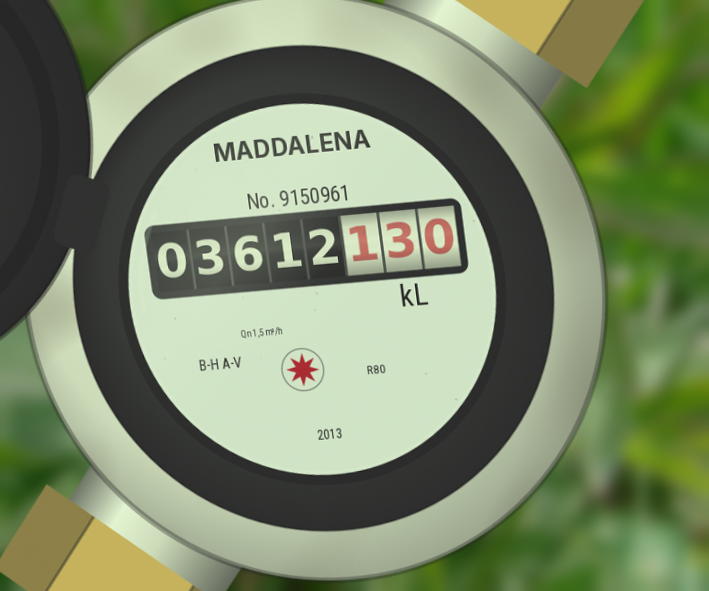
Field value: 3612.130 kL
